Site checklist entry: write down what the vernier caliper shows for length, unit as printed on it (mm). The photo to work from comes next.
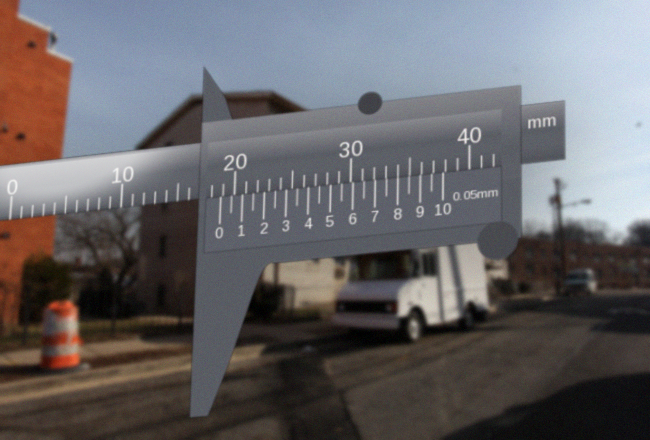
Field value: 18.8 mm
